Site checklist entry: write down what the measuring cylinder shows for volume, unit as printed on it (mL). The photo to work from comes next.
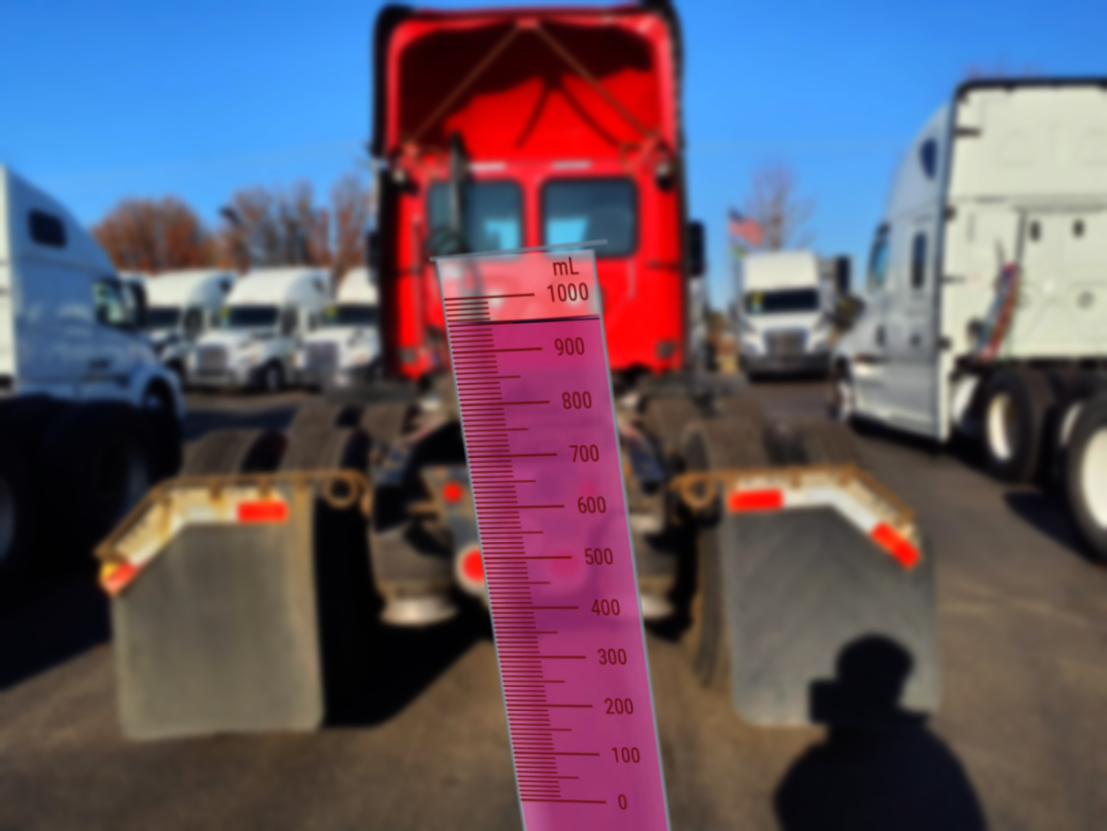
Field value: 950 mL
